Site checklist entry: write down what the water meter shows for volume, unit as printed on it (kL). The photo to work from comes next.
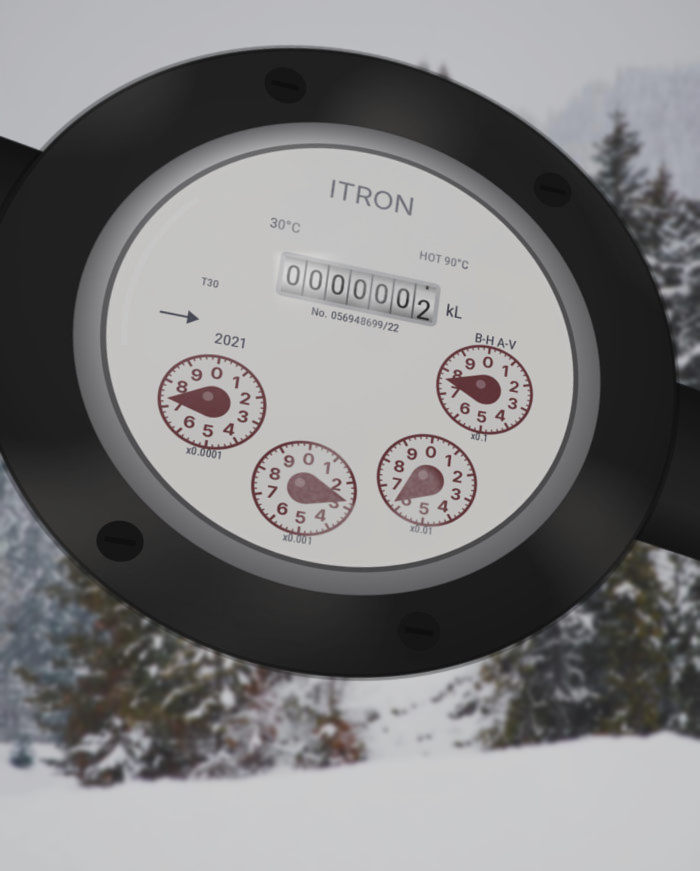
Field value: 1.7627 kL
